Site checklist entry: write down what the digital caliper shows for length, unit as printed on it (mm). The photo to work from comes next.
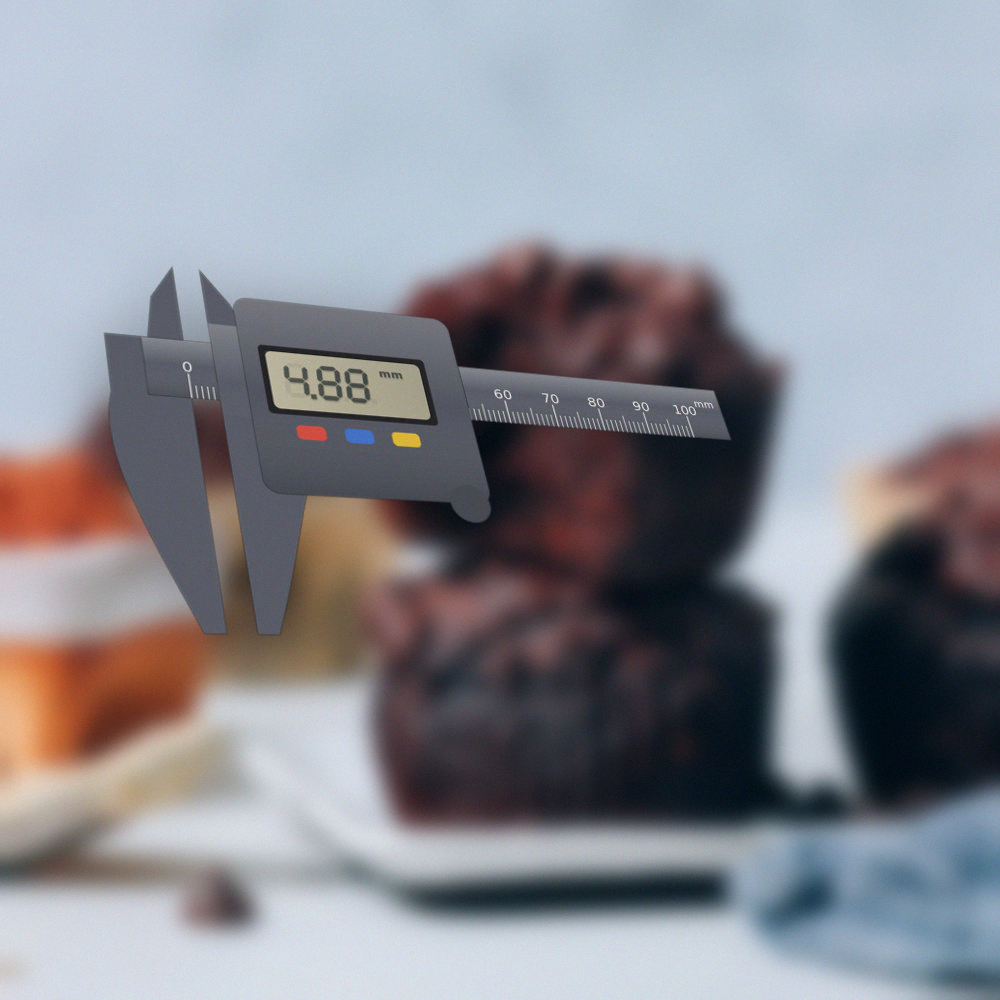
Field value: 4.88 mm
